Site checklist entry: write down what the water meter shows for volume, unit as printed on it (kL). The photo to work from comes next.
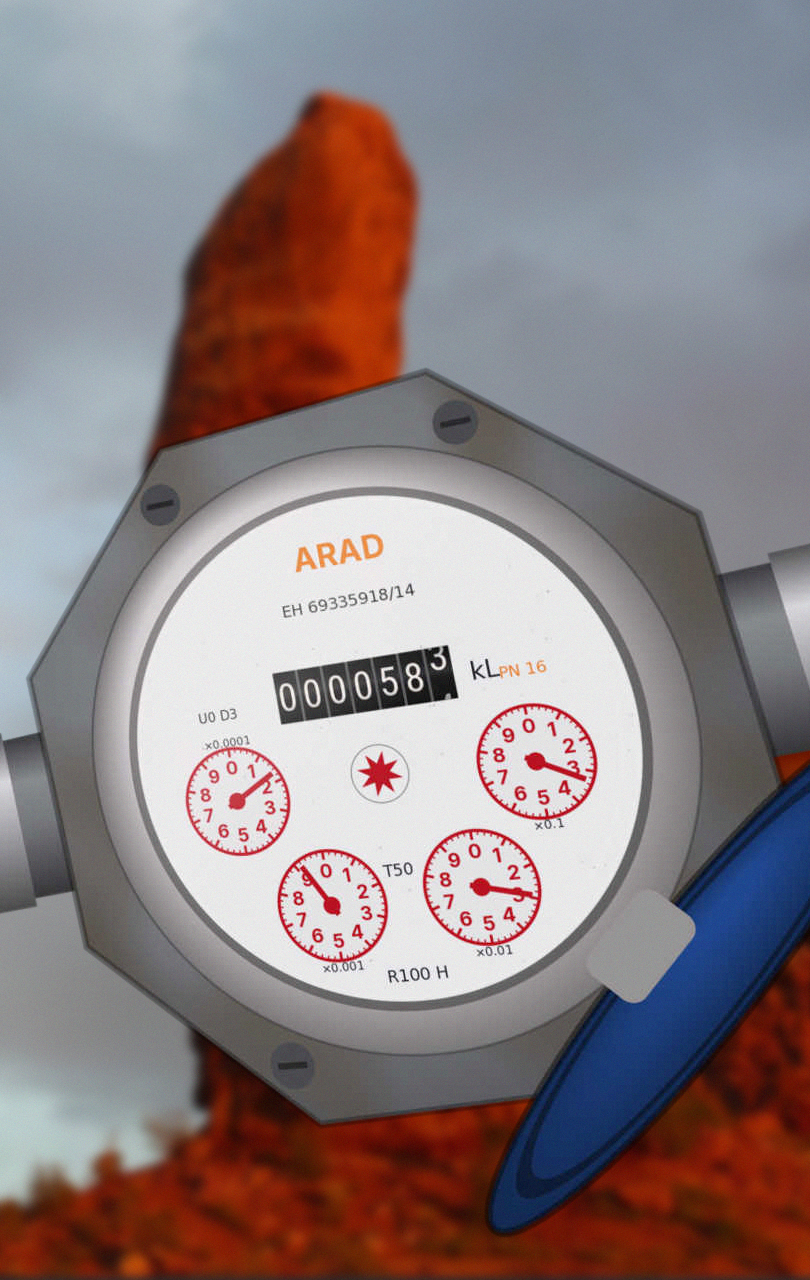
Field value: 583.3291 kL
